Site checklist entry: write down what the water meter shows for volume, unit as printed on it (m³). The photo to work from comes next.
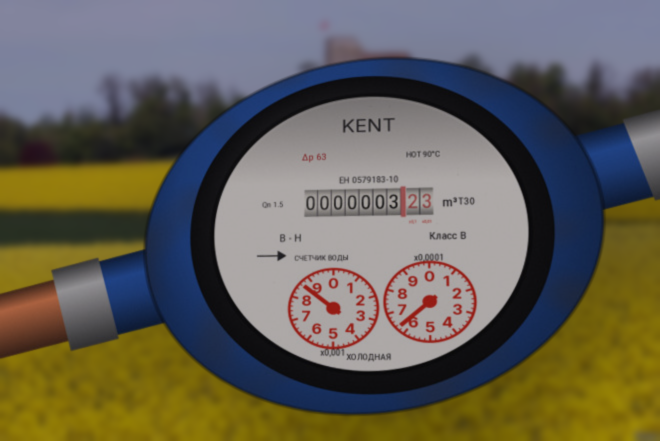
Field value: 3.2386 m³
